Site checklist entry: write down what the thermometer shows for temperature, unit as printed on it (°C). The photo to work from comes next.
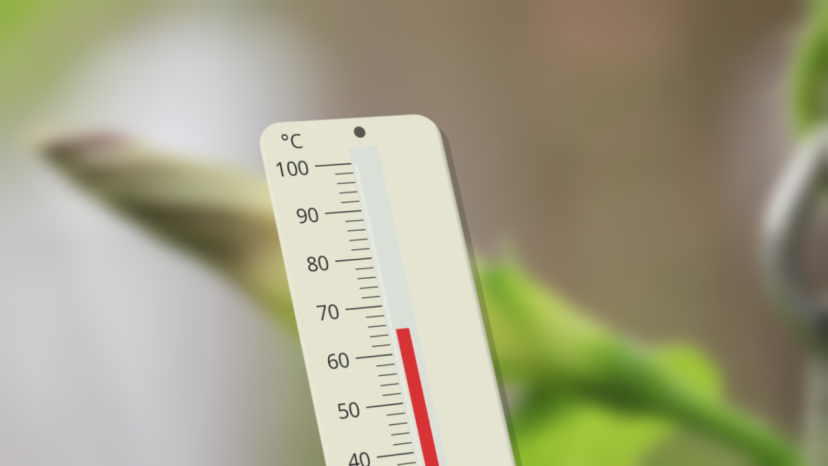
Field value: 65 °C
